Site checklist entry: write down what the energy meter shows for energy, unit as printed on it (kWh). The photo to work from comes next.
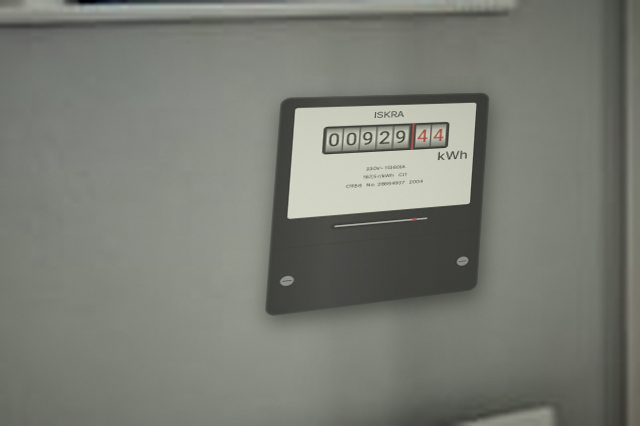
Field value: 929.44 kWh
